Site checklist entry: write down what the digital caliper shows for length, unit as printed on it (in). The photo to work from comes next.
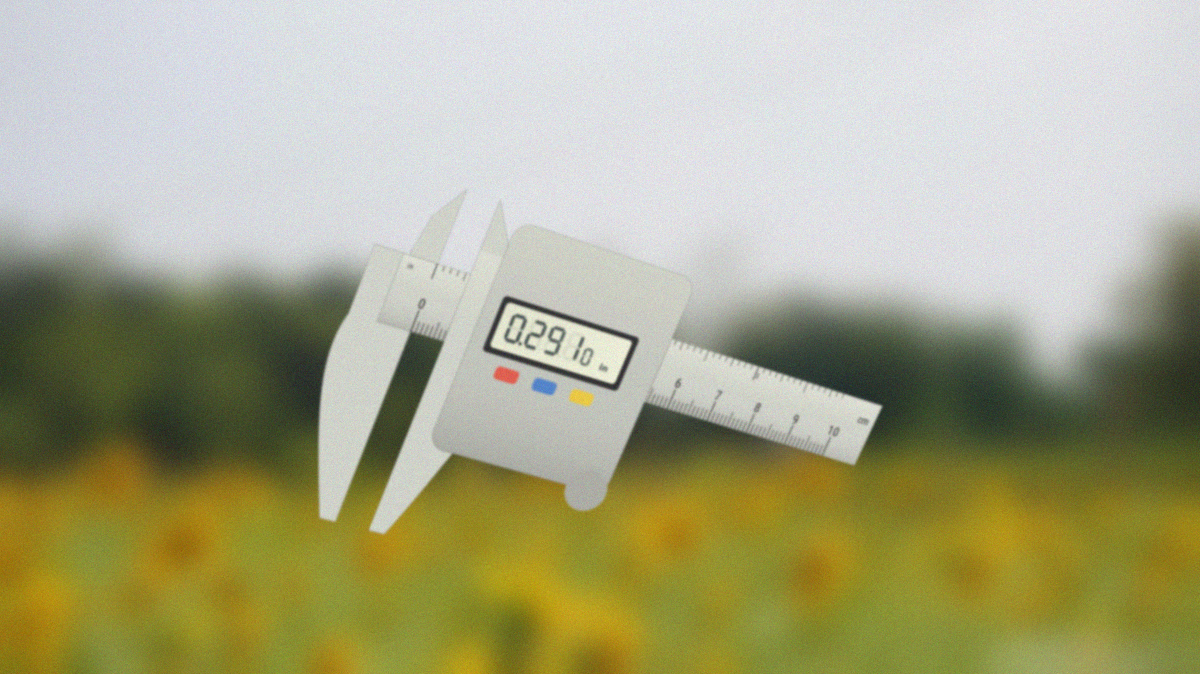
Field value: 0.2910 in
